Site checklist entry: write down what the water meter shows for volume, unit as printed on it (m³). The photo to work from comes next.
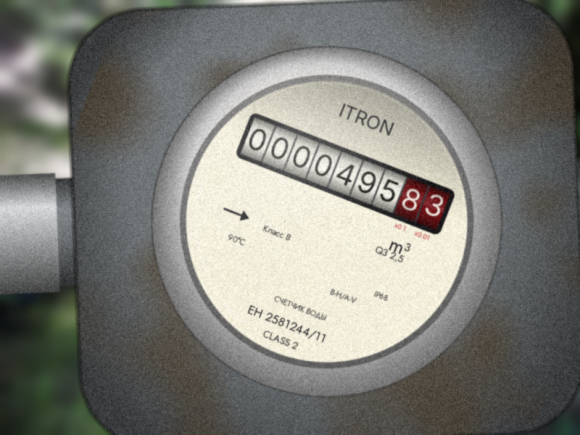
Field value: 495.83 m³
